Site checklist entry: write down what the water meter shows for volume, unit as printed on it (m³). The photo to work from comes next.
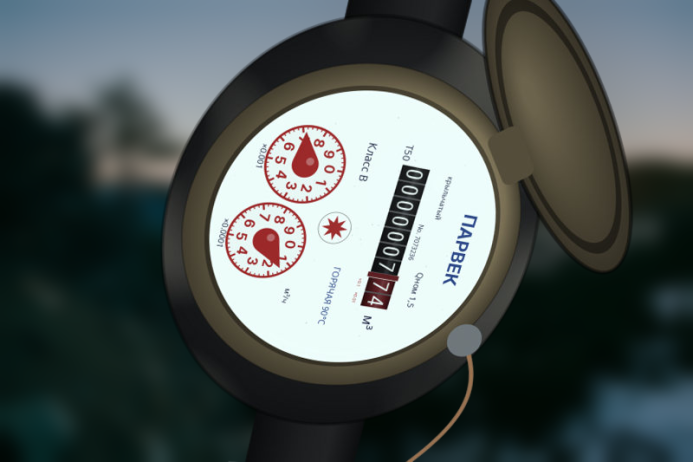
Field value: 7.7471 m³
